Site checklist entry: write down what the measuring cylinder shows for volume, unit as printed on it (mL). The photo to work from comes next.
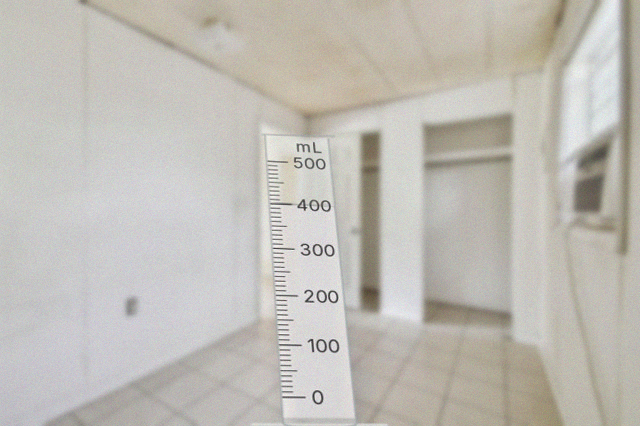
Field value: 400 mL
